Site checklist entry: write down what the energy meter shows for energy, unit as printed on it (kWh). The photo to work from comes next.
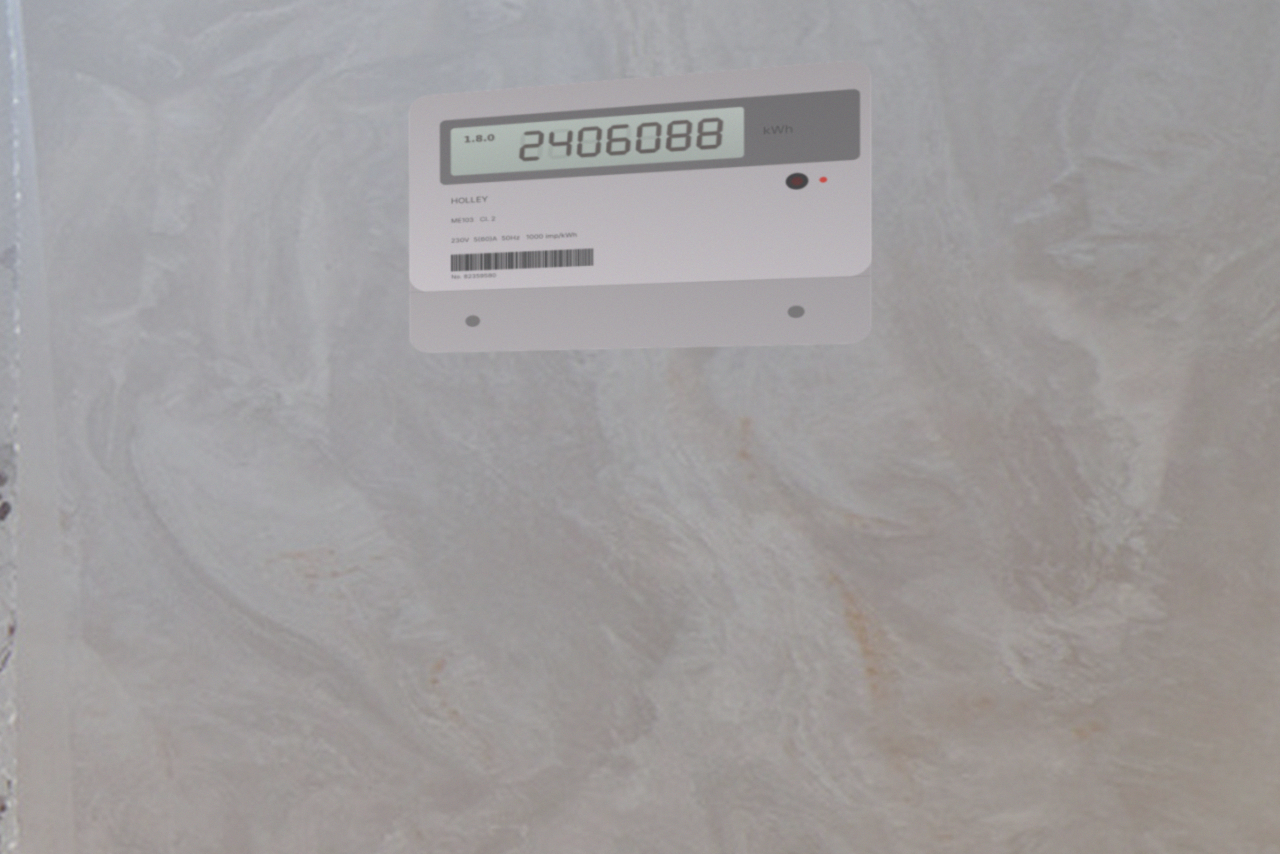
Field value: 2406088 kWh
